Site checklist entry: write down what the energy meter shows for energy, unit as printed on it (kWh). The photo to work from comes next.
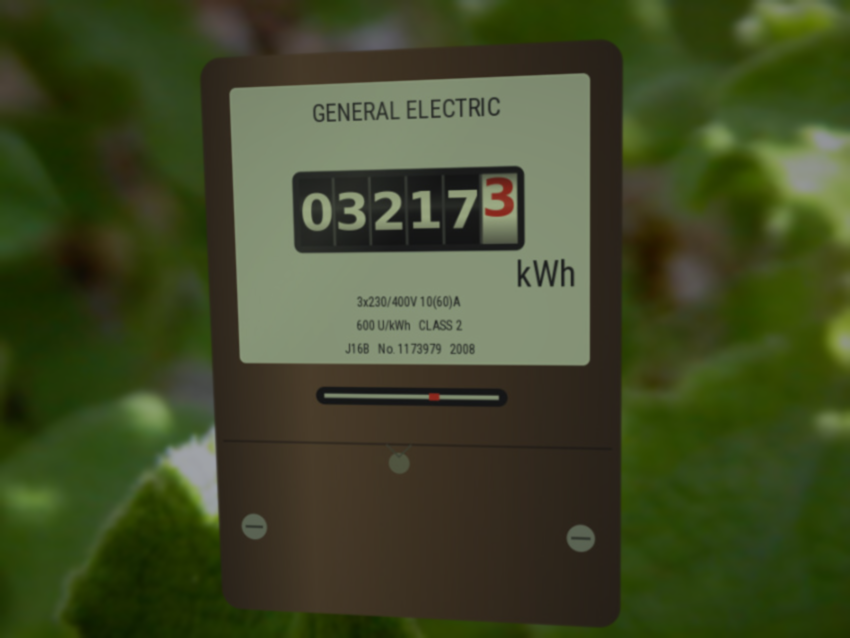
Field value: 3217.3 kWh
